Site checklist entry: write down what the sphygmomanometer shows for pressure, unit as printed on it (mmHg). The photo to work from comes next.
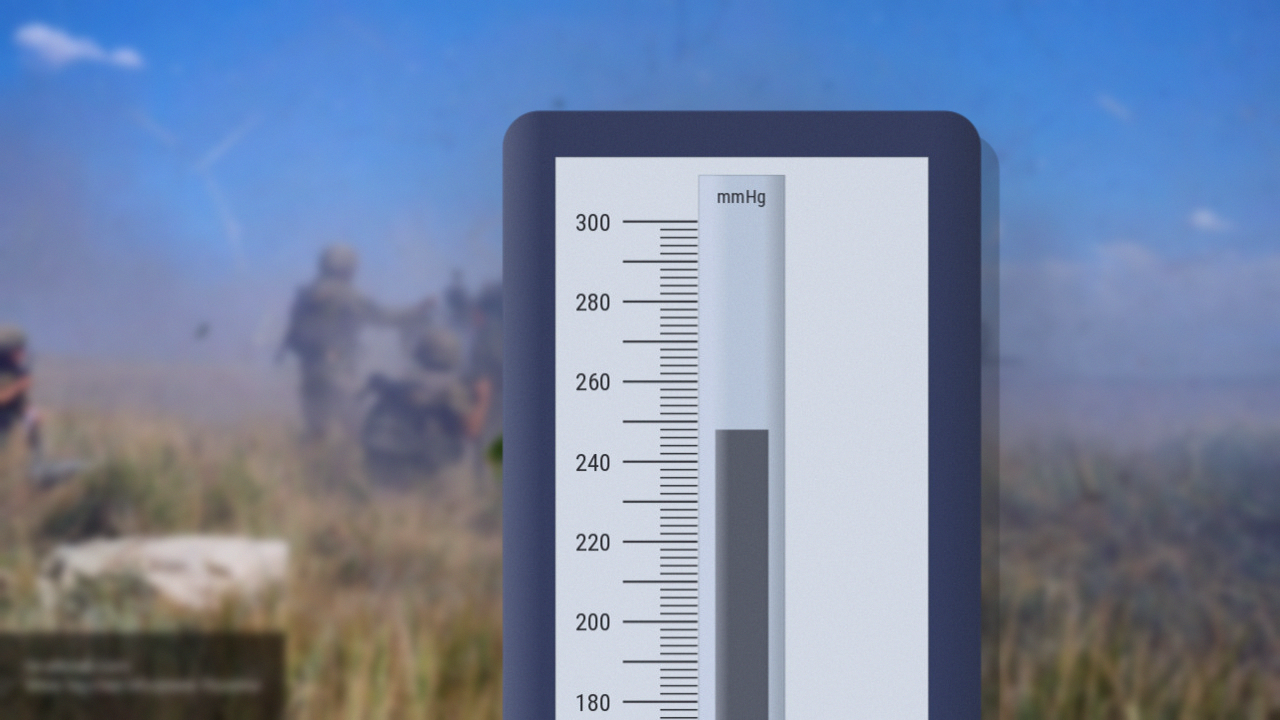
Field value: 248 mmHg
